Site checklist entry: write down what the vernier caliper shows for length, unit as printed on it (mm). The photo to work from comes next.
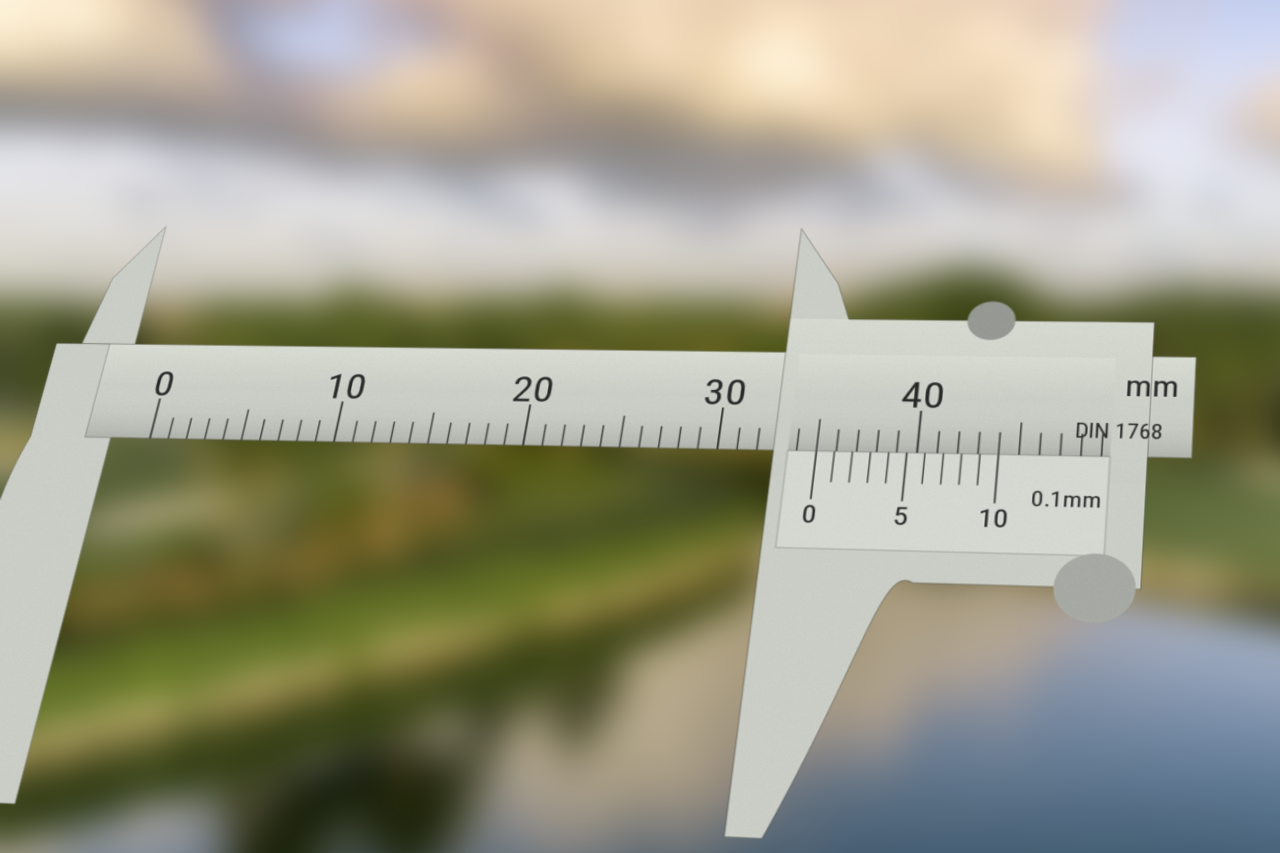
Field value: 35.0 mm
